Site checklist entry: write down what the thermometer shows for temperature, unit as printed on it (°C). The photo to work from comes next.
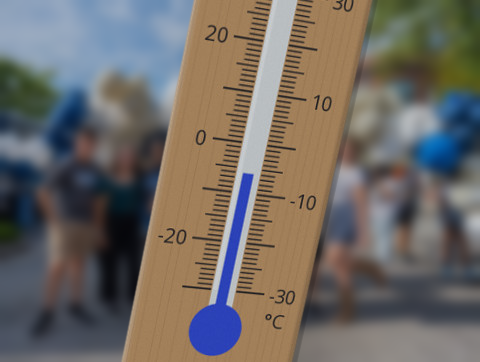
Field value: -6 °C
